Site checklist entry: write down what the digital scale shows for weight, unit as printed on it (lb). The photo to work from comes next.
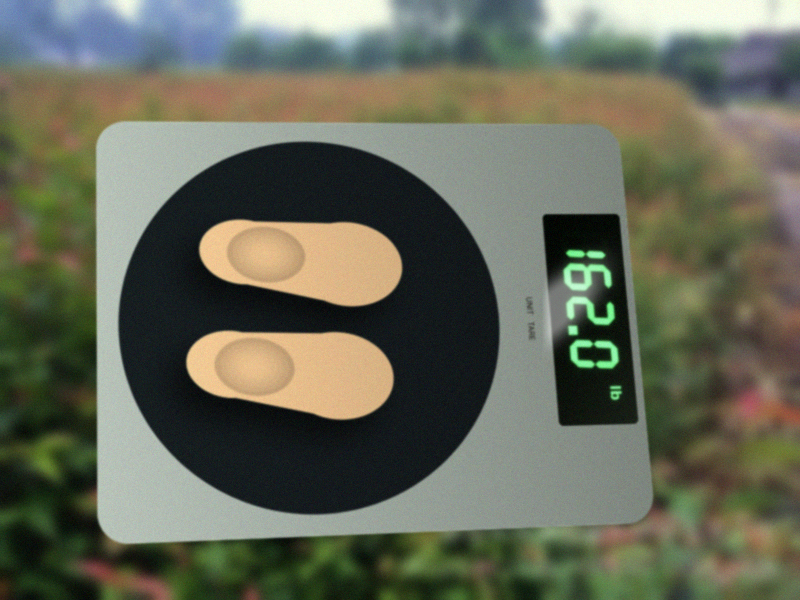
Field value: 162.0 lb
